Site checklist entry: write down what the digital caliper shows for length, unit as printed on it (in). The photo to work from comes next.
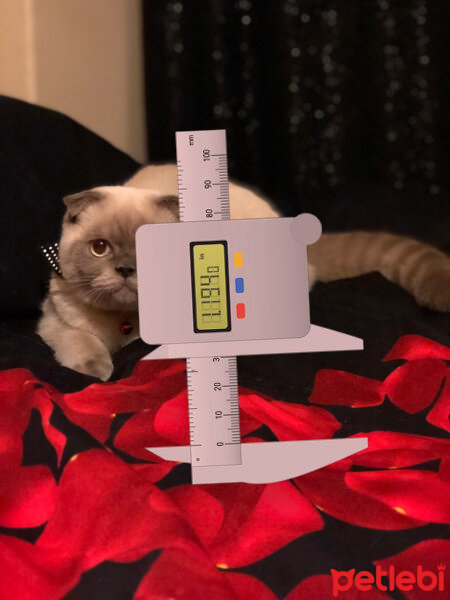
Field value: 1.1940 in
